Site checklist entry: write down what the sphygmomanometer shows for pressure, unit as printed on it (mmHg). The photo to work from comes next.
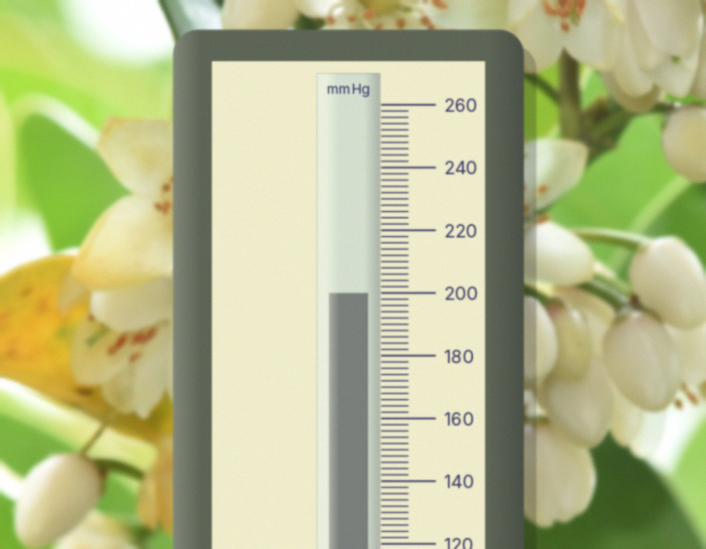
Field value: 200 mmHg
